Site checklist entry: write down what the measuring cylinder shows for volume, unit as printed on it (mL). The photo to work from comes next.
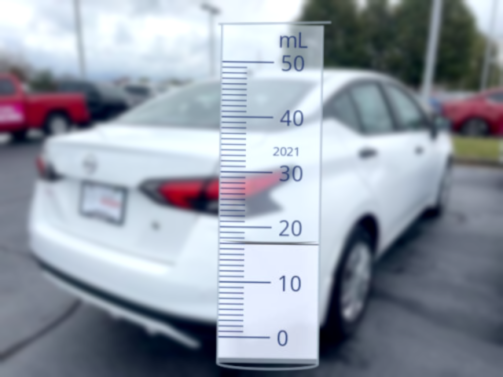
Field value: 17 mL
